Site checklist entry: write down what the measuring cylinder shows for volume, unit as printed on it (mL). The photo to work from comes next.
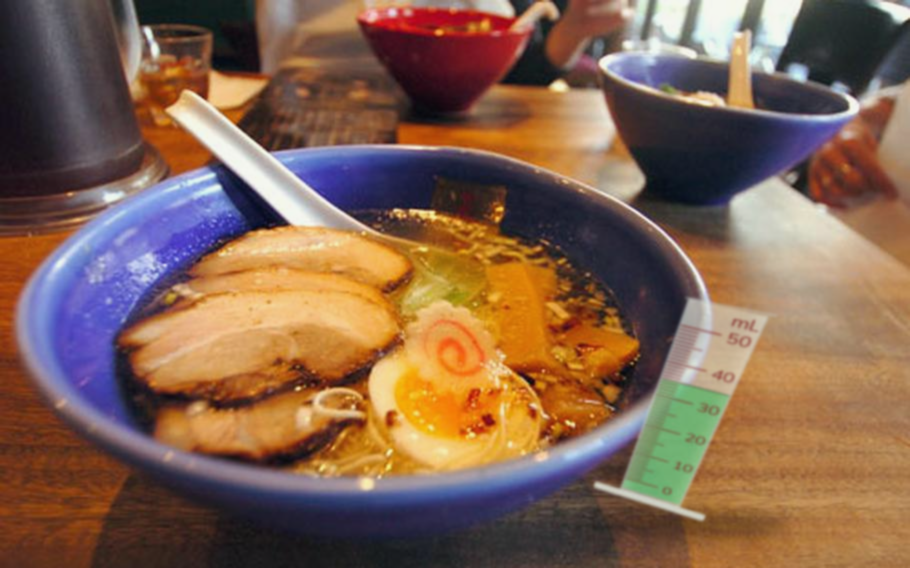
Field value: 35 mL
